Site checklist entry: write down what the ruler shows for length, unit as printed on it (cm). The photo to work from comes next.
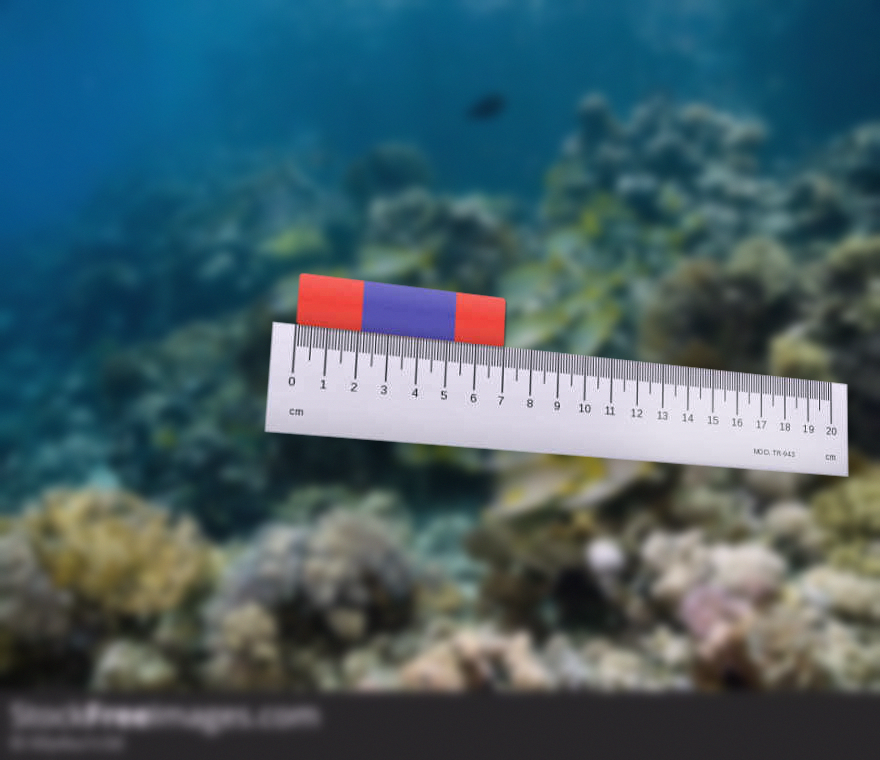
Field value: 7 cm
